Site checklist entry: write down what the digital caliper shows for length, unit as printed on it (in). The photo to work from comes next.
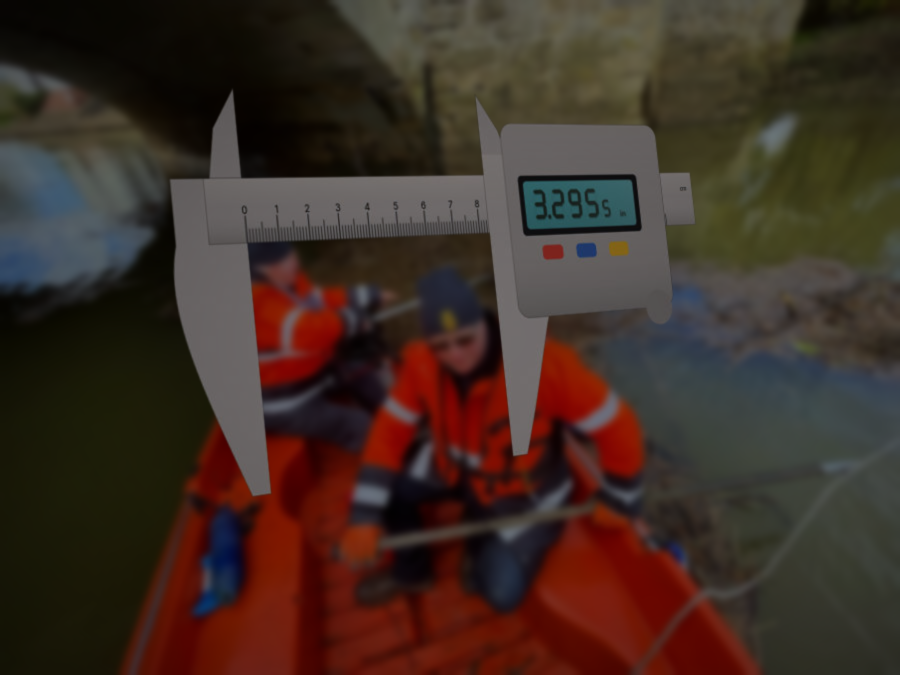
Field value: 3.2955 in
